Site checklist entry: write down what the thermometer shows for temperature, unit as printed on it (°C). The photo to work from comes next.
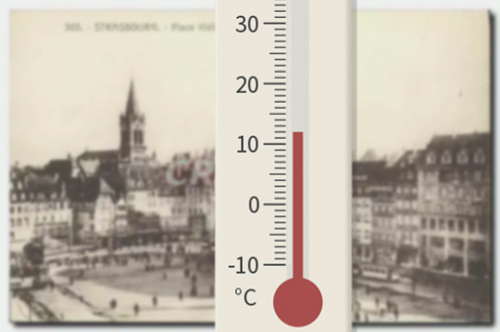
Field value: 12 °C
